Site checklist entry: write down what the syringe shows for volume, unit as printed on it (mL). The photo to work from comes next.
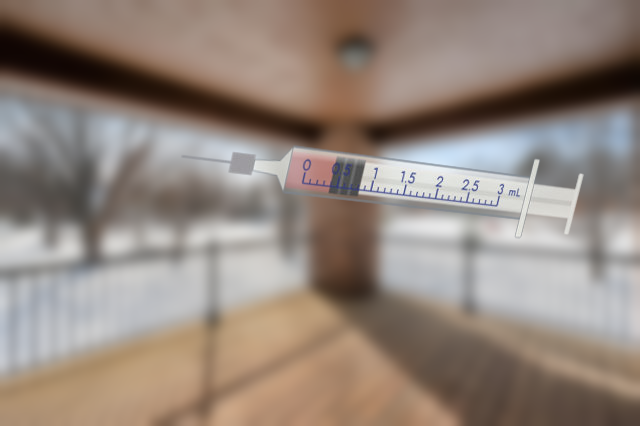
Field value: 0.4 mL
